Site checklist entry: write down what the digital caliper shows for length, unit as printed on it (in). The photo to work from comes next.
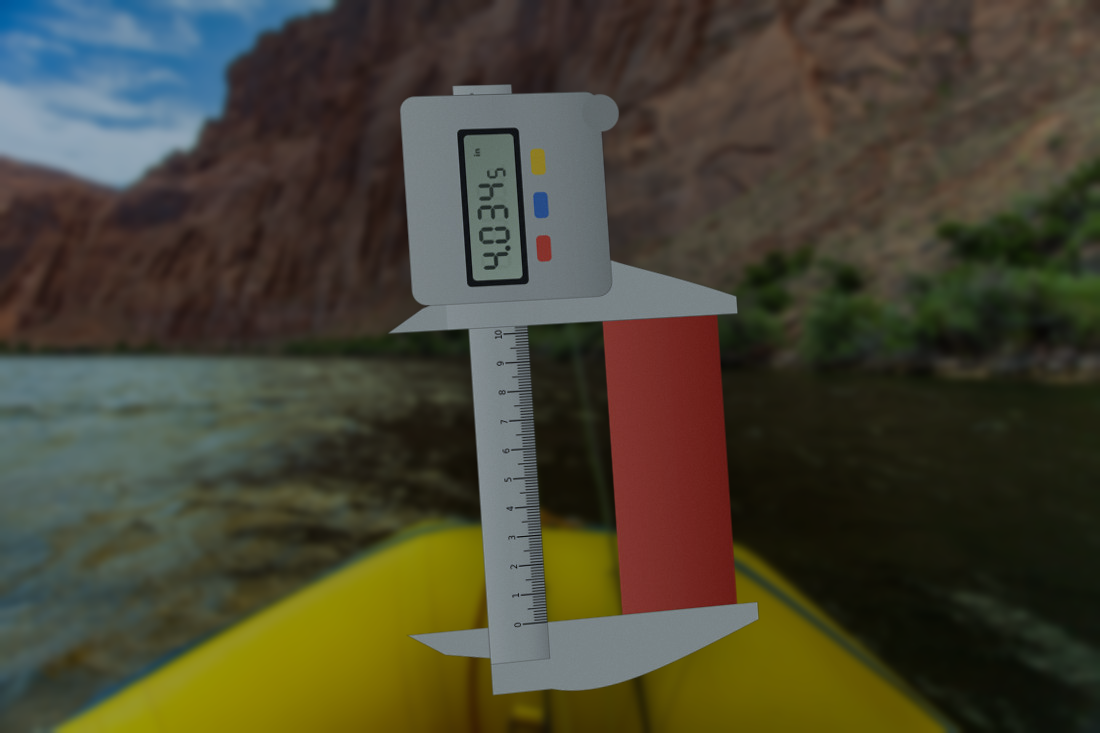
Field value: 4.0345 in
